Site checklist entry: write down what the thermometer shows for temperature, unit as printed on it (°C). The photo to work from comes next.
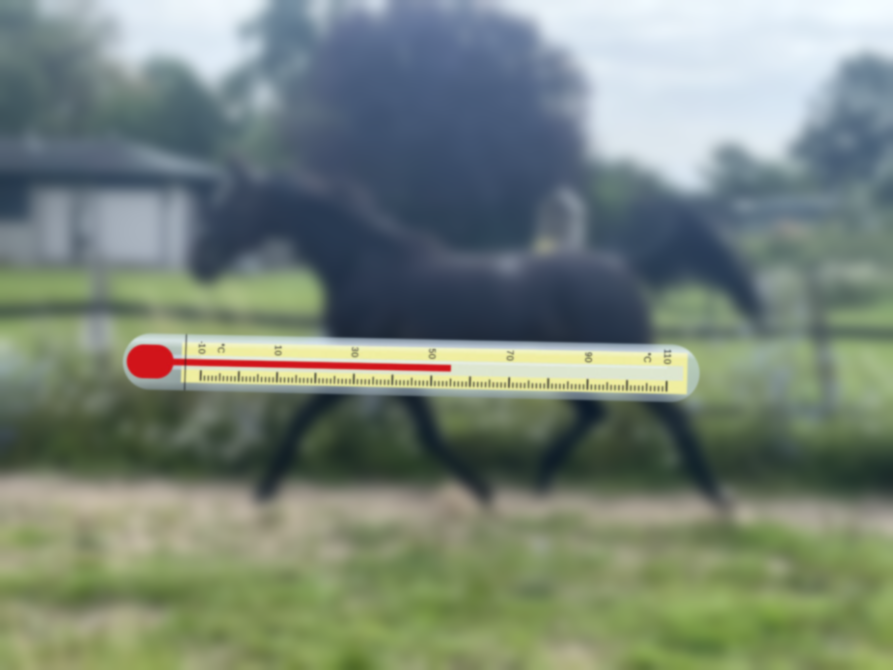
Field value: 55 °C
